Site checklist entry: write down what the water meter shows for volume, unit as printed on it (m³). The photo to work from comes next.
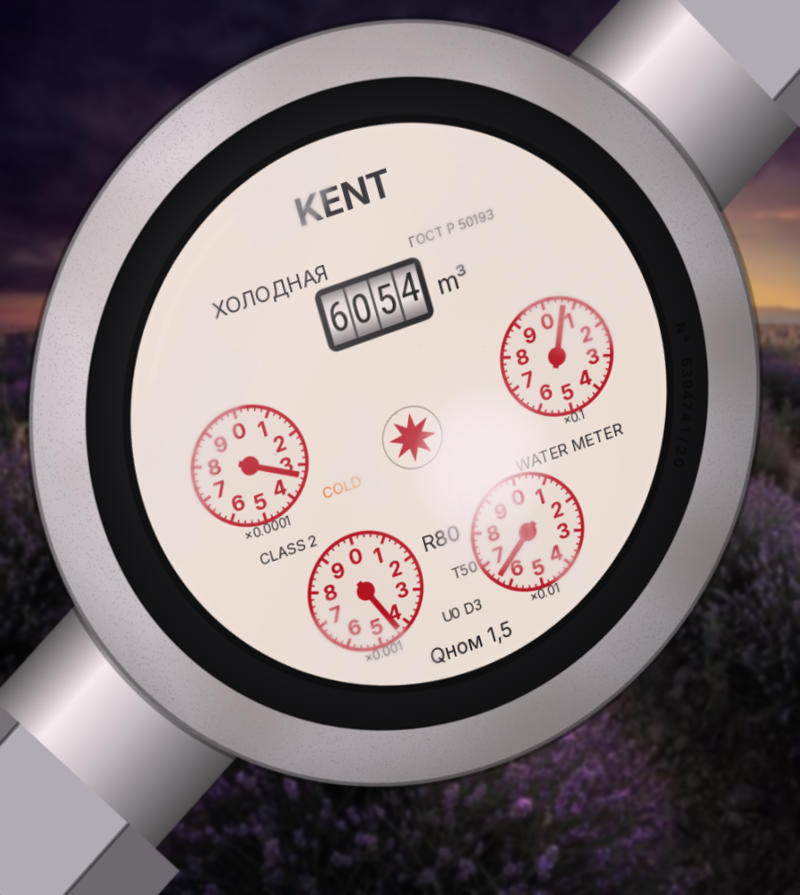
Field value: 6054.0643 m³
